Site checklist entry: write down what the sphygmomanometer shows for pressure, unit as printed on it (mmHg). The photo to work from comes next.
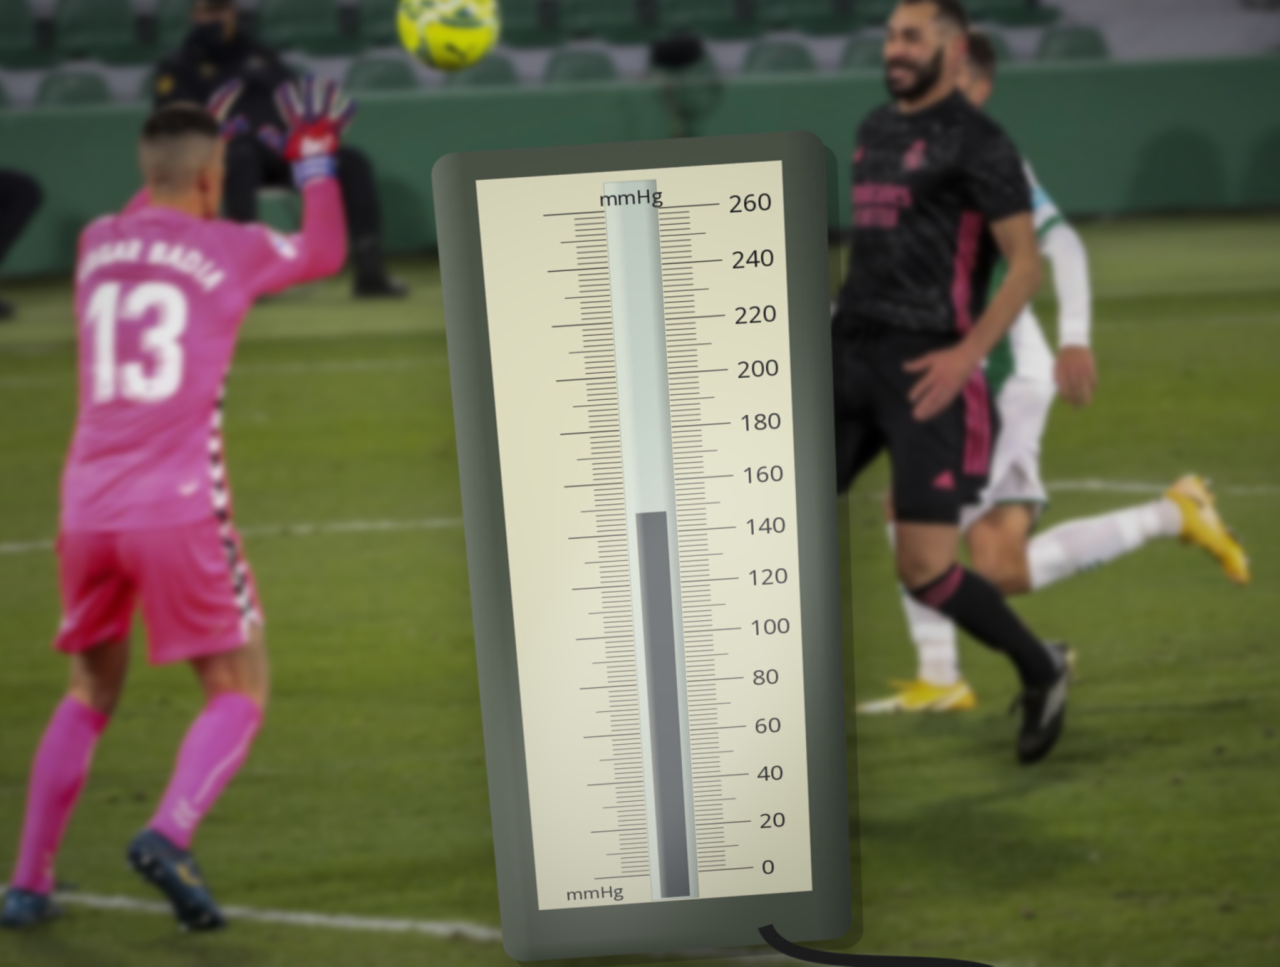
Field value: 148 mmHg
